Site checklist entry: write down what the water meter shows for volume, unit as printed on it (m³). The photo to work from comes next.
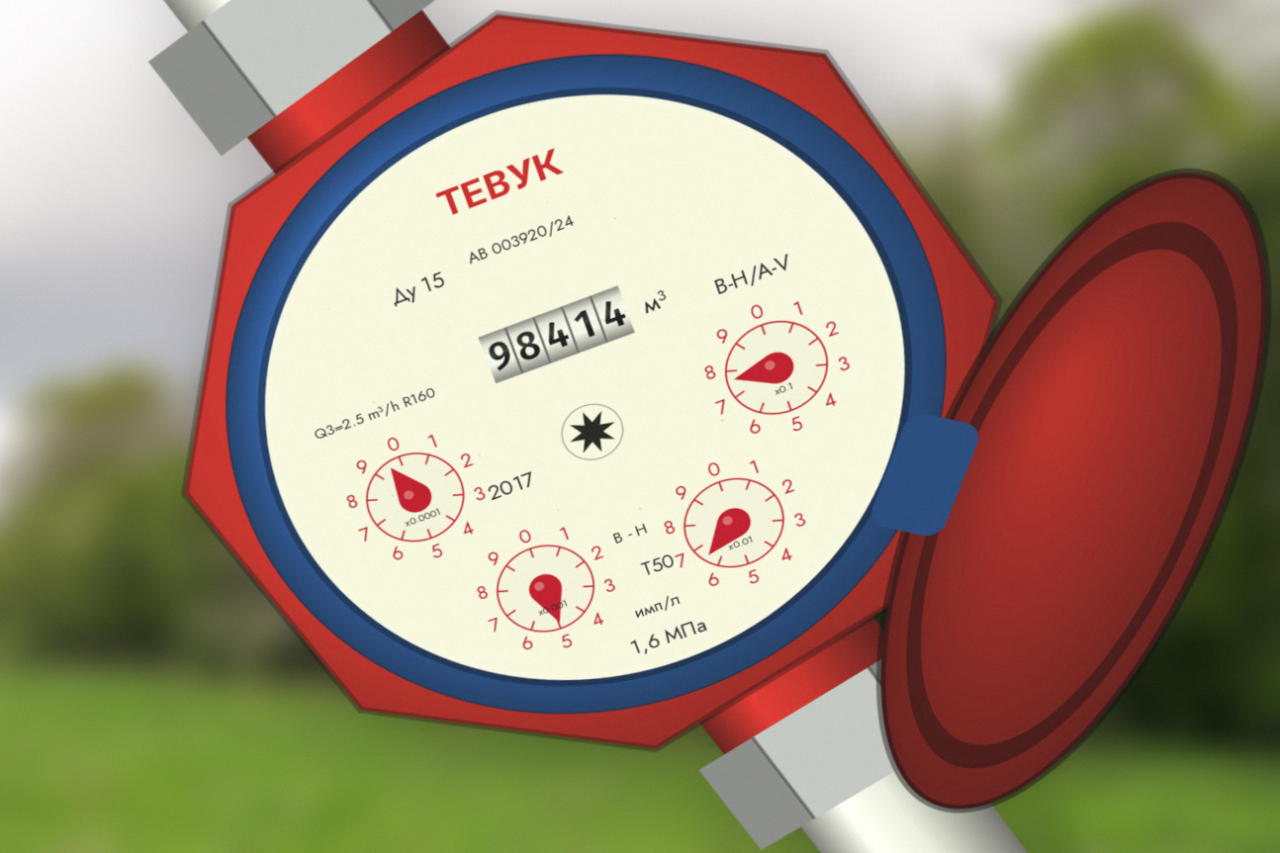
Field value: 98414.7649 m³
